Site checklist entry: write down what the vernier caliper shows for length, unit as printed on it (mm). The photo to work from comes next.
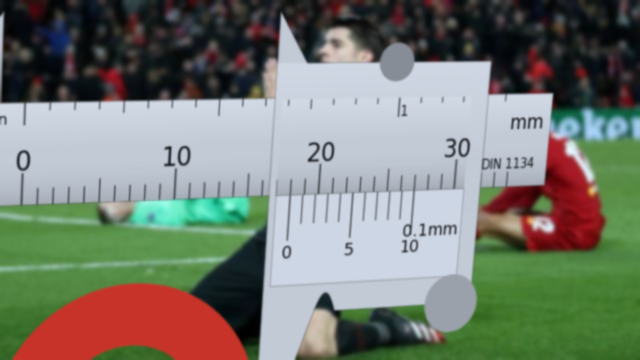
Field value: 18.0 mm
